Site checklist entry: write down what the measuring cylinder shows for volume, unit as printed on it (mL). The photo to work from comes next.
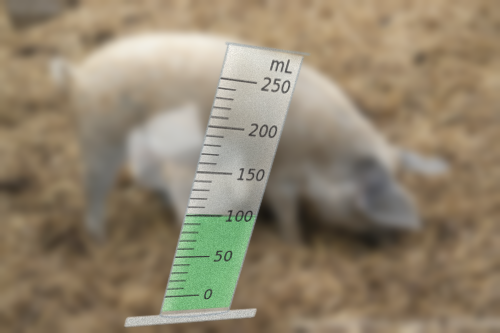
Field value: 100 mL
